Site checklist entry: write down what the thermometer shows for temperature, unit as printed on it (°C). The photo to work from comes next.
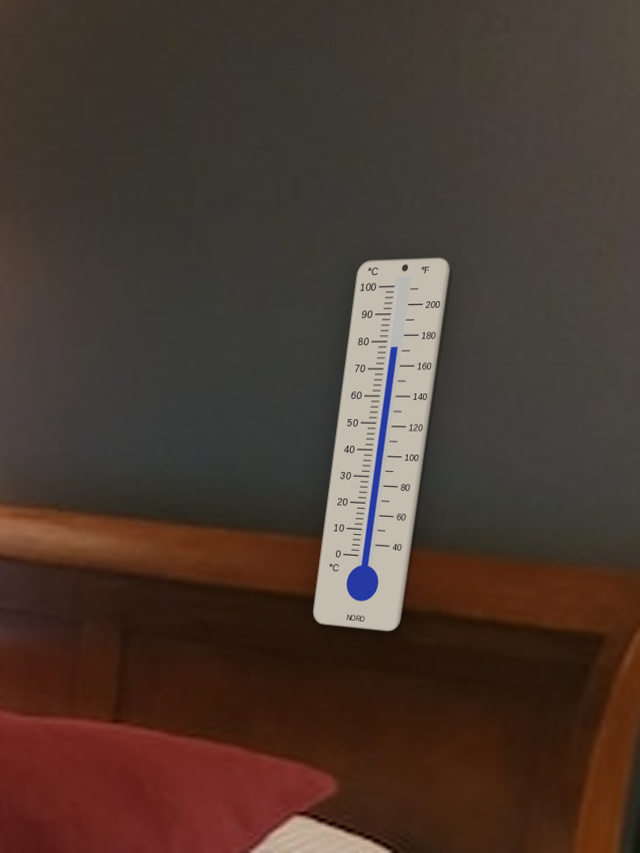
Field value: 78 °C
